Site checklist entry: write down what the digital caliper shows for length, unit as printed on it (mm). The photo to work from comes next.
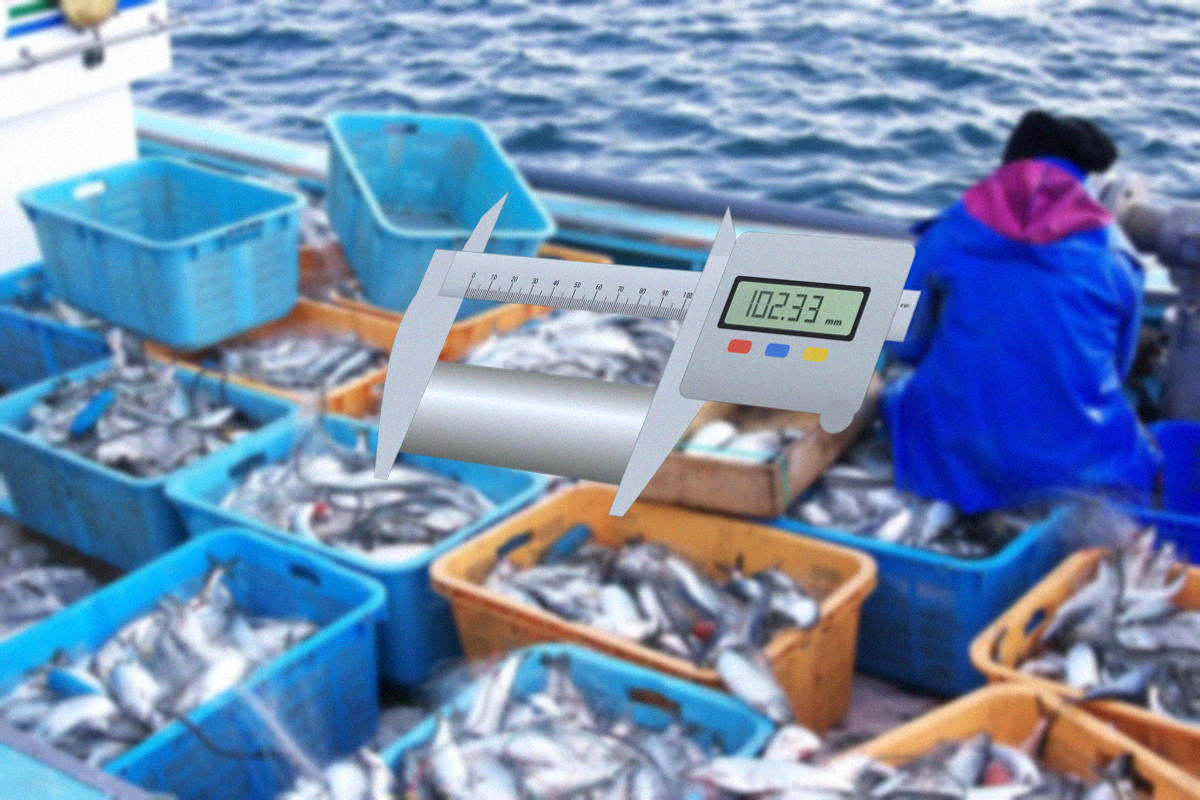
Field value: 102.33 mm
